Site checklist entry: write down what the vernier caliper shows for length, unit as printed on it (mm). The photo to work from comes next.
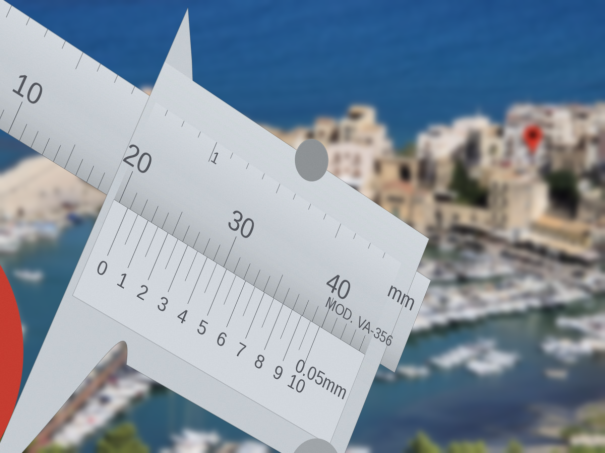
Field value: 20.8 mm
